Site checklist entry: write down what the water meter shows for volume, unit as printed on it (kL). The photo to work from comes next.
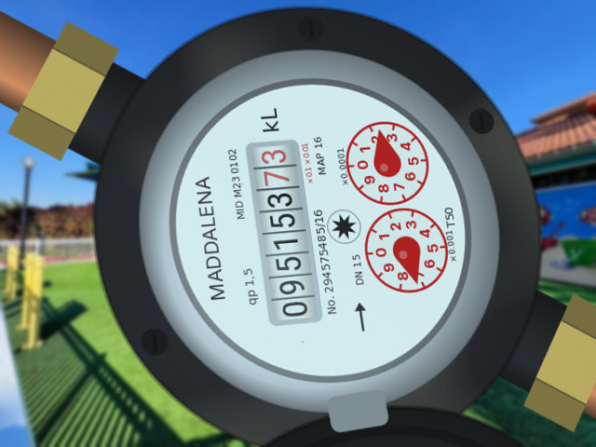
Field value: 95153.7372 kL
